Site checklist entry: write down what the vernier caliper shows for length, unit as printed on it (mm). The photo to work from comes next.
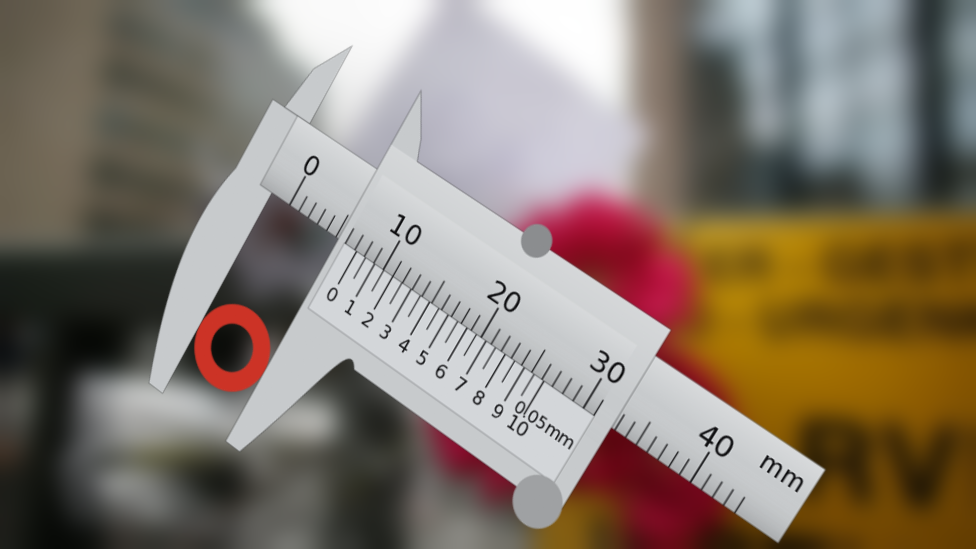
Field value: 7.2 mm
